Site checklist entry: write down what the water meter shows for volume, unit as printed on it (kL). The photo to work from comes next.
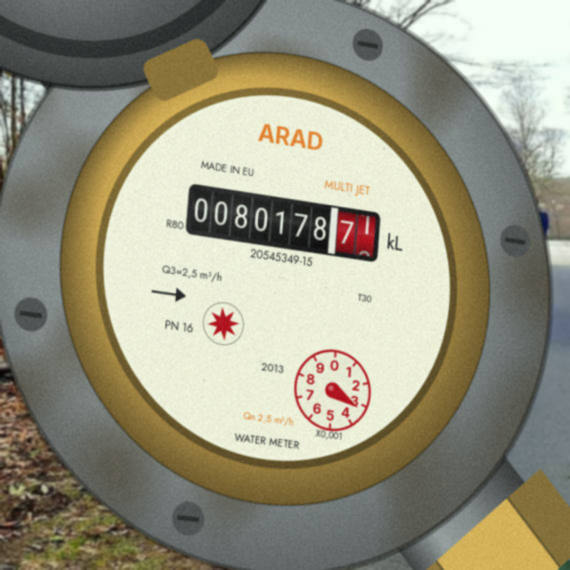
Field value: 80178.713 kL
